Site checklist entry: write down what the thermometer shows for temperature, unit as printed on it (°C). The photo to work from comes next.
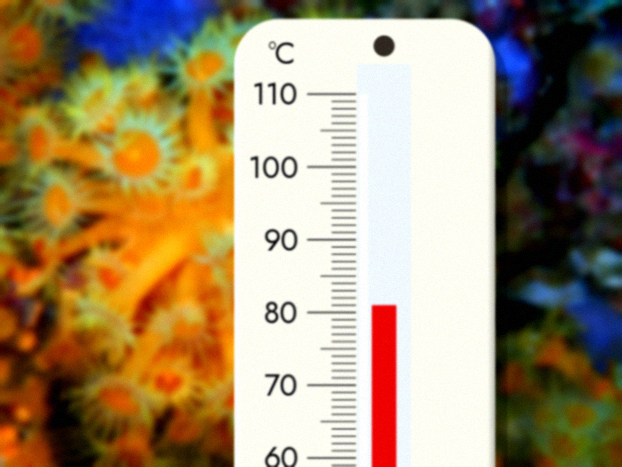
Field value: 81 °C
